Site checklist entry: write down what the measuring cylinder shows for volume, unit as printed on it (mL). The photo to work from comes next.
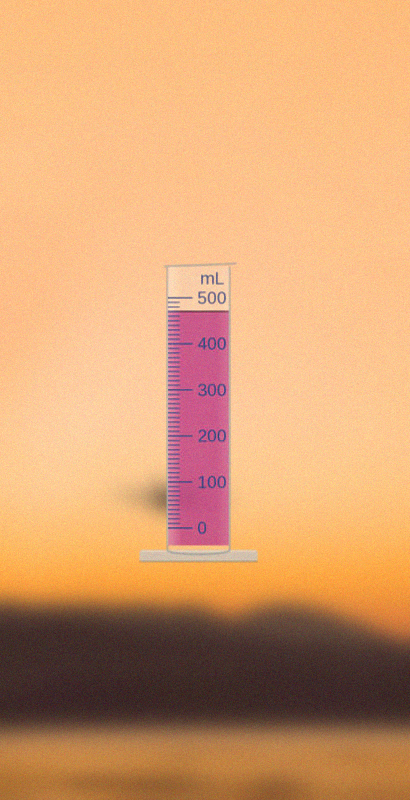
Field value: 470 mL
